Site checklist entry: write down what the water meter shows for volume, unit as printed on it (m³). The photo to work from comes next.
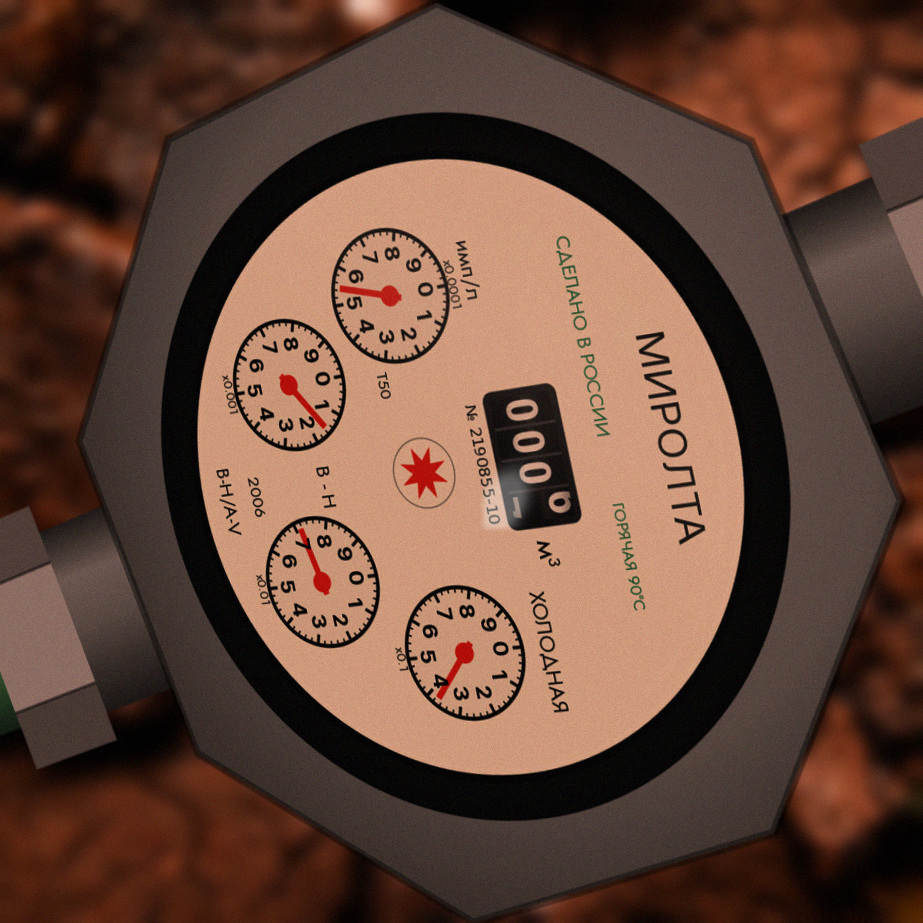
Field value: 6.3715 m³
